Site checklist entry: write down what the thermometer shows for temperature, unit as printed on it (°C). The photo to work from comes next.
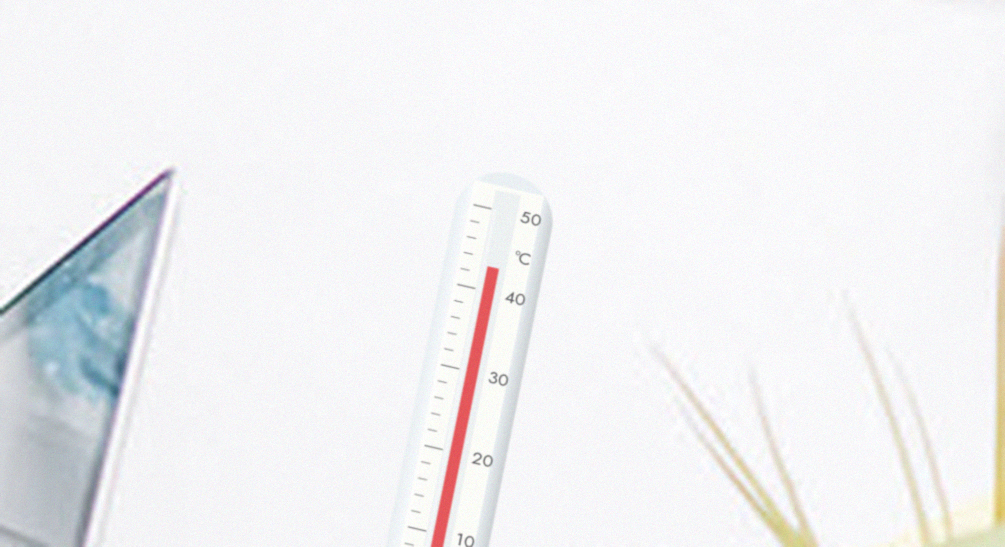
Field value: 43 °C
